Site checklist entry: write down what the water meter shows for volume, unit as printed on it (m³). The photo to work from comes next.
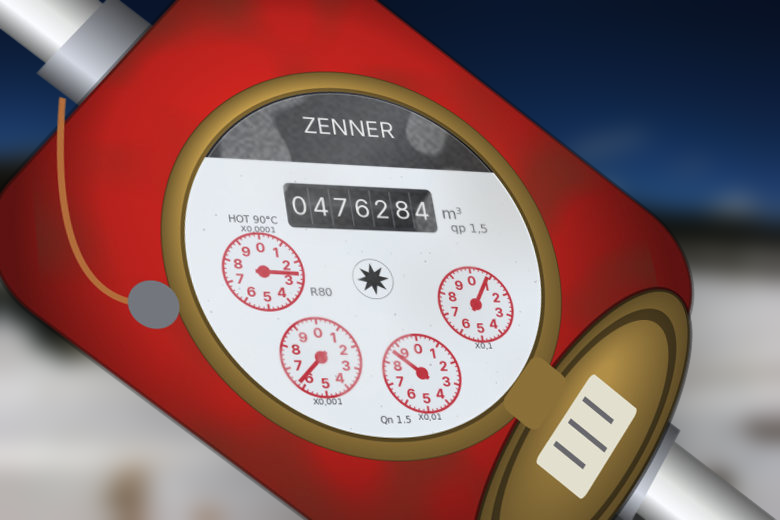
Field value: 476284.0862 m³
